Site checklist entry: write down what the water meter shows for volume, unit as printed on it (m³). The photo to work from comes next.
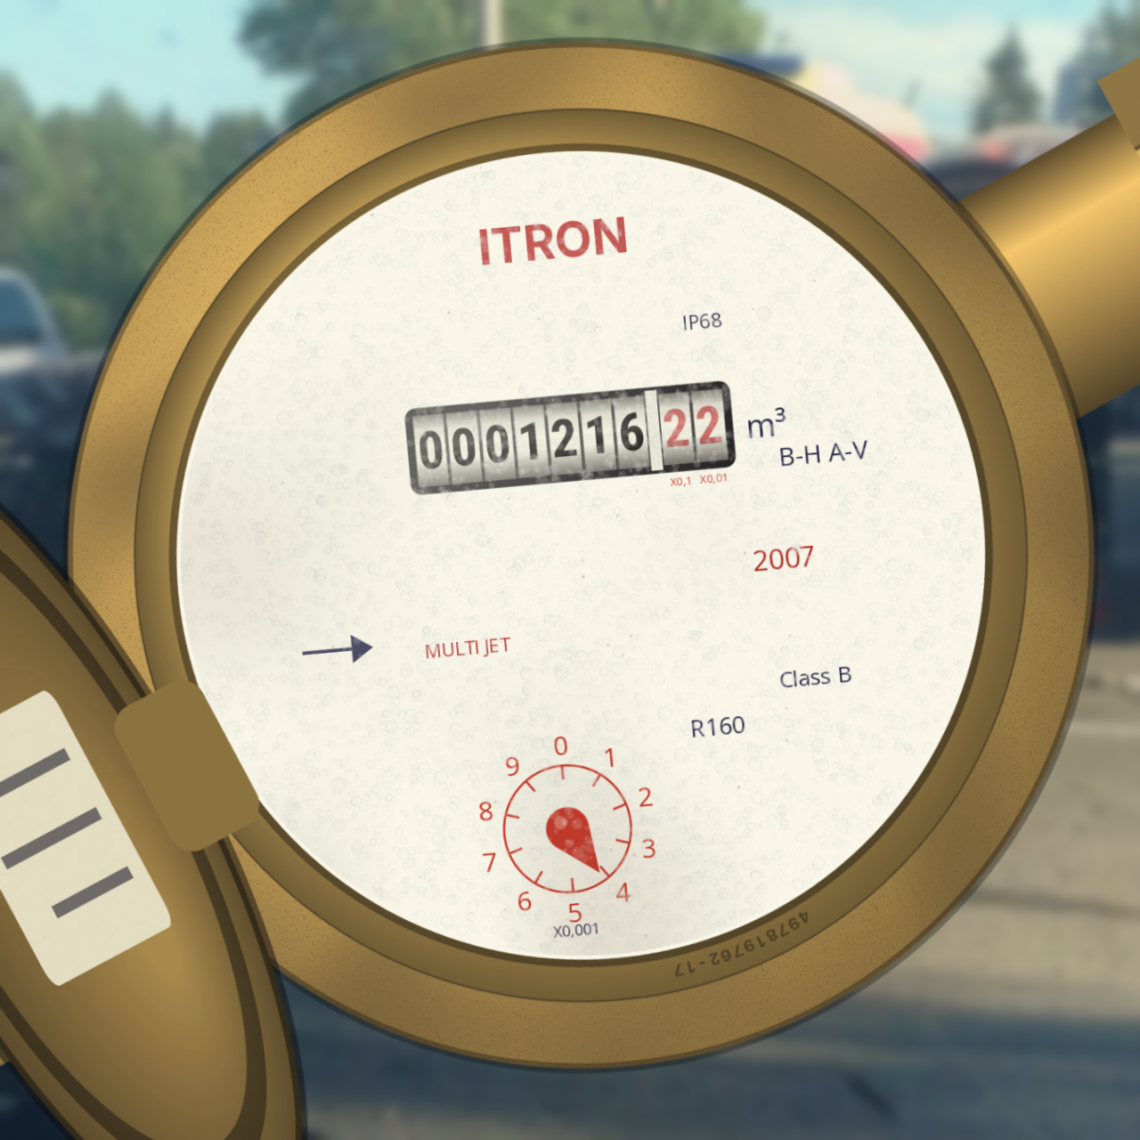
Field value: 1216.224 m³
